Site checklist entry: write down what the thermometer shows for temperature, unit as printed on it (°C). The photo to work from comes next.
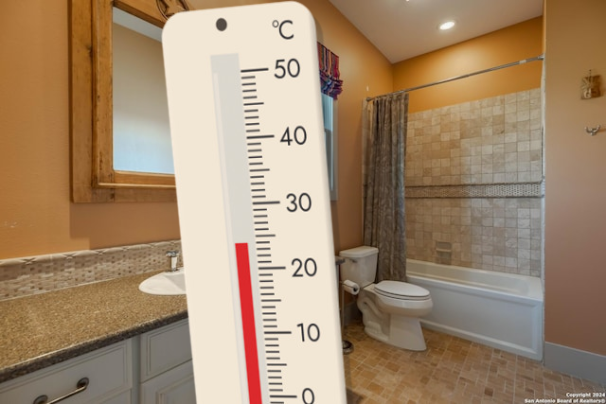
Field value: 24 °C
